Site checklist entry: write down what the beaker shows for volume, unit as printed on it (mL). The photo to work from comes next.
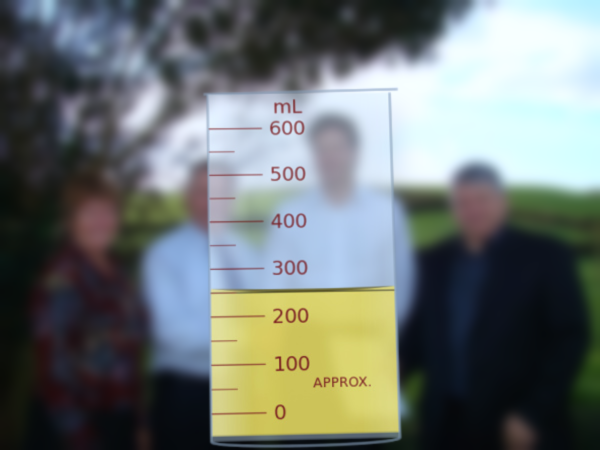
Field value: 250 mL
